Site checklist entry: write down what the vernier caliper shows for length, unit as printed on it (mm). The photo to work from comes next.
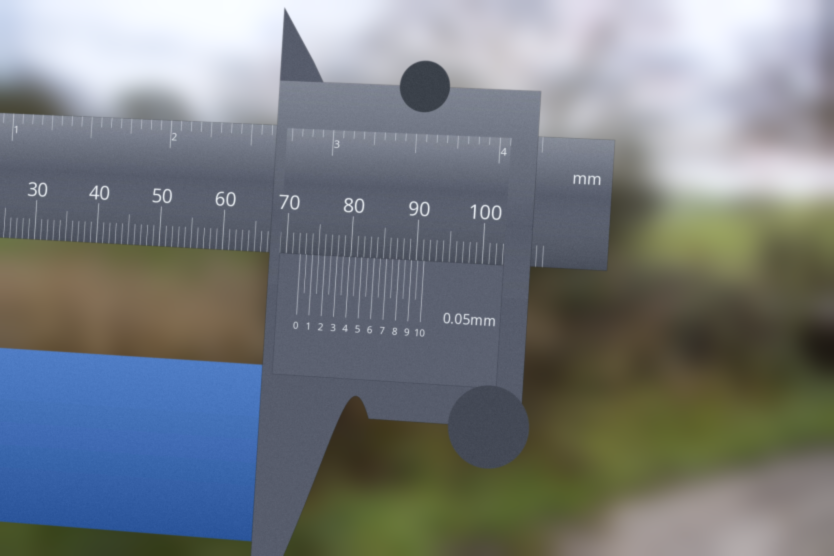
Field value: 72.2 mm
